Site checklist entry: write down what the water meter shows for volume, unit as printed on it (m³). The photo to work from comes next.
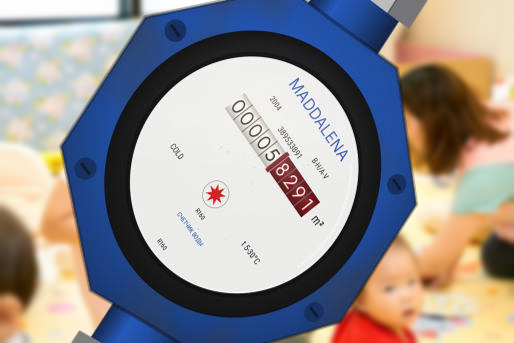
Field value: 5.8291 m³
